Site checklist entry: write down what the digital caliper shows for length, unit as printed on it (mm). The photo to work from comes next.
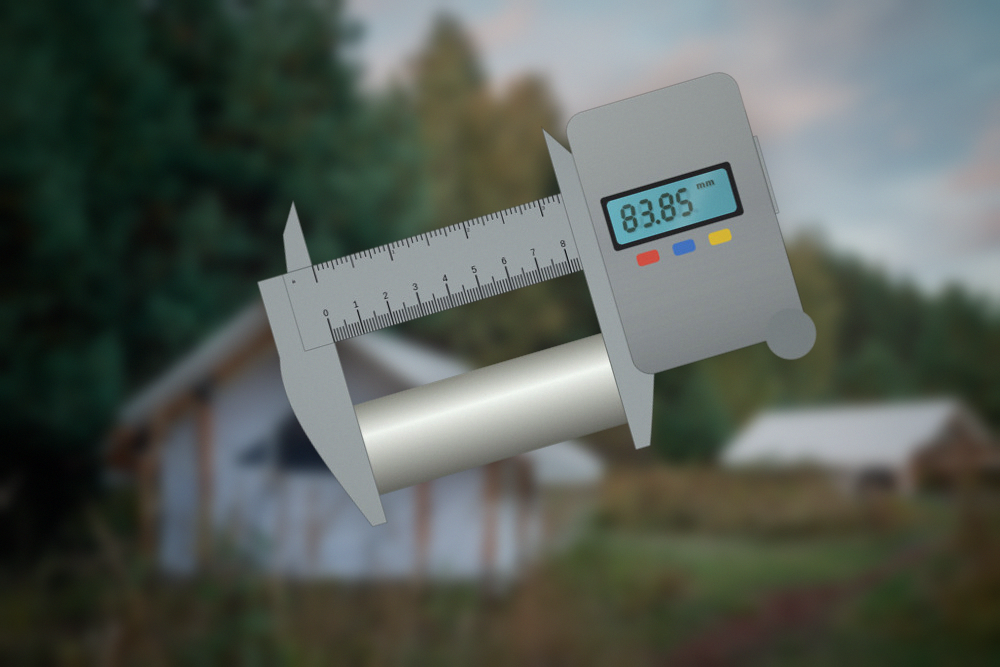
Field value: 83.85 mm
